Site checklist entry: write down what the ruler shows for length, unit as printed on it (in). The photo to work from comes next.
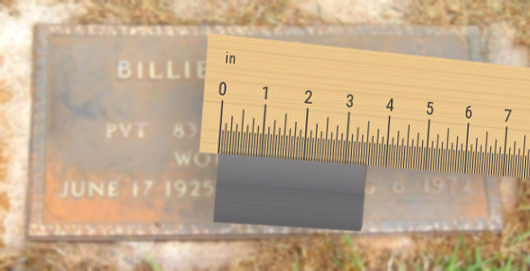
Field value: 3.5 in
